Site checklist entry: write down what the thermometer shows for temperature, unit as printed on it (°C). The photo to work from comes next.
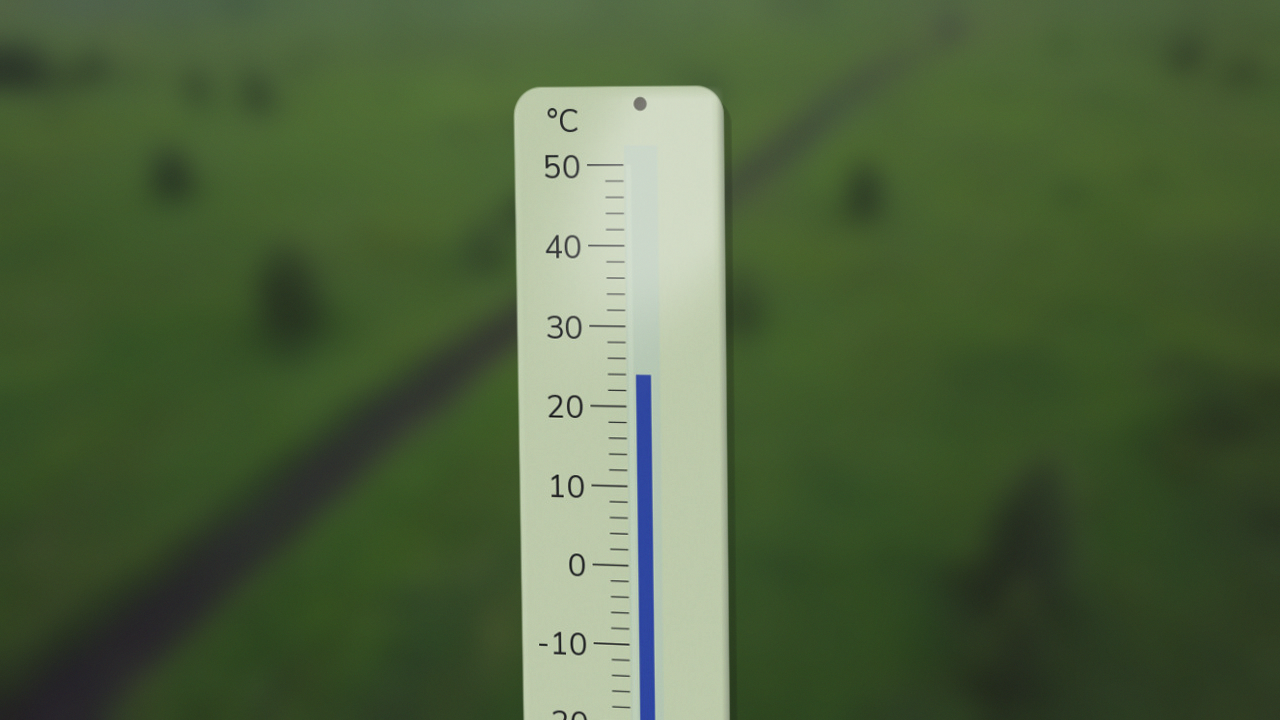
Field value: 24 °C
